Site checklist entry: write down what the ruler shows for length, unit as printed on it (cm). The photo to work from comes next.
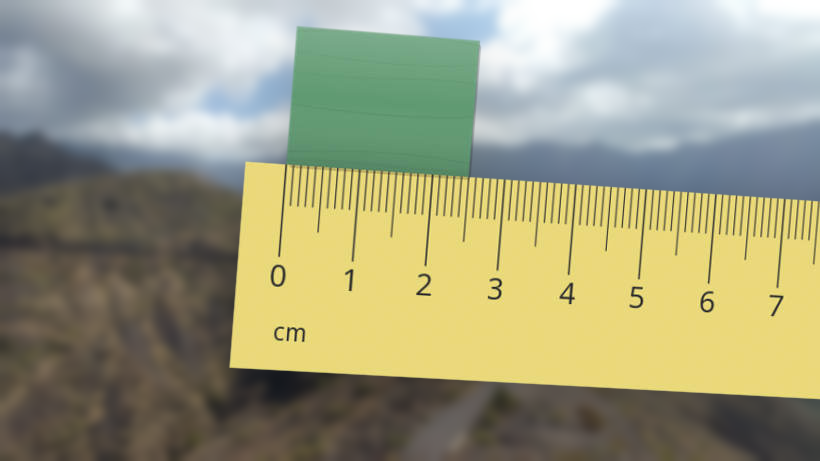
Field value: 2.5 cm
